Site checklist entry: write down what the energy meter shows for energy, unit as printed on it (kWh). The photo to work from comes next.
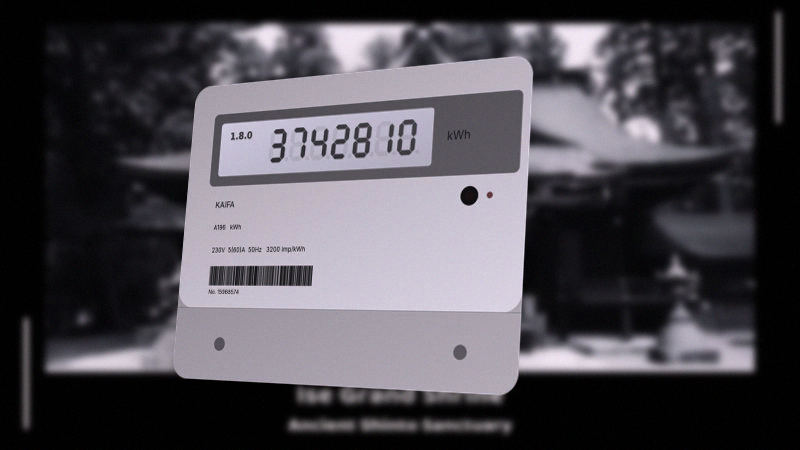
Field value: 3742810 kWh
